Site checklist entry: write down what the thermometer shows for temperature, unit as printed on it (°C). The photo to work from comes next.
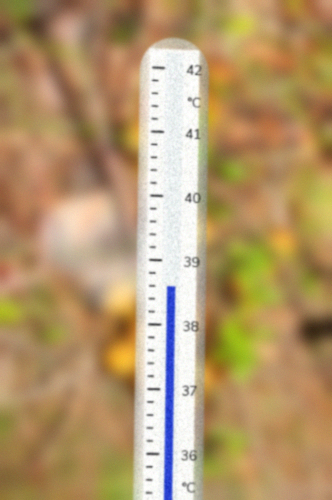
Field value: 38.6 °C
